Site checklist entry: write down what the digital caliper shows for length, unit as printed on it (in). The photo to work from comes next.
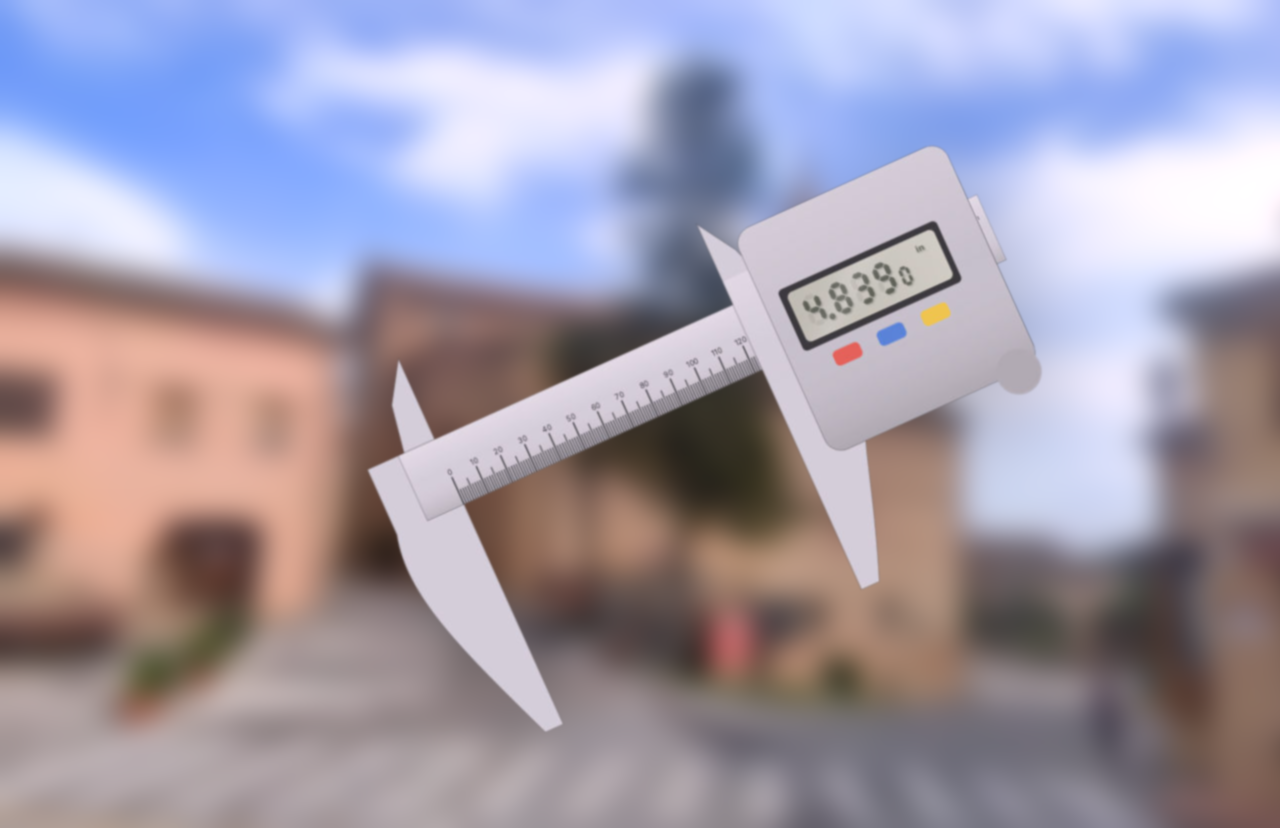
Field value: 4.8390 in
